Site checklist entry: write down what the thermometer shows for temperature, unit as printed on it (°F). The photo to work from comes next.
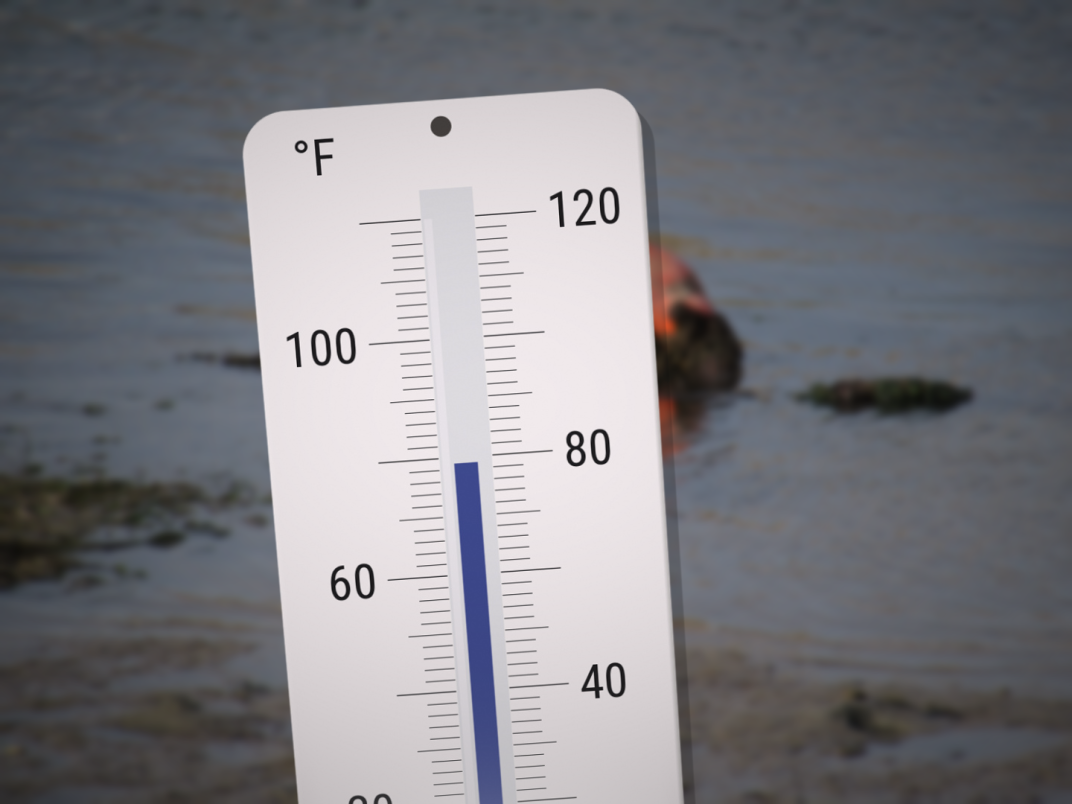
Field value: 79 °F
